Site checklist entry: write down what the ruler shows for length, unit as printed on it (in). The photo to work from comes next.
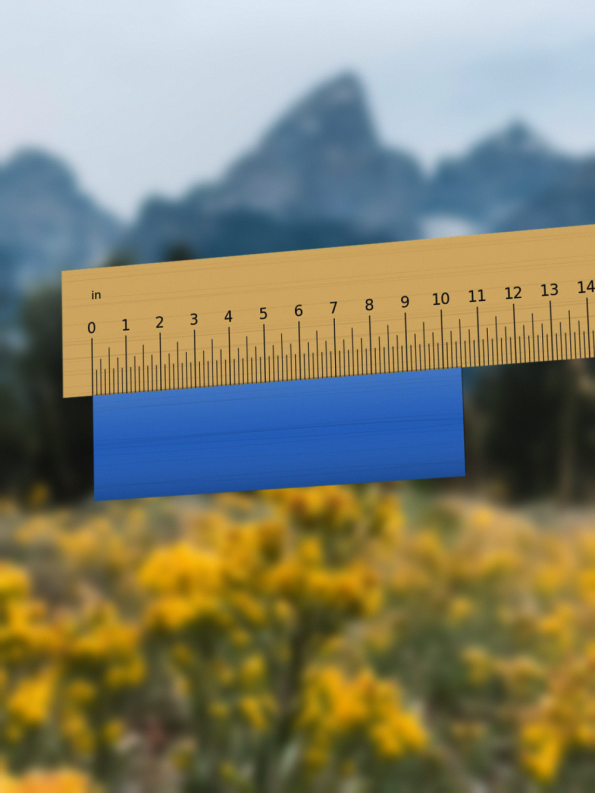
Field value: 10.5 in
